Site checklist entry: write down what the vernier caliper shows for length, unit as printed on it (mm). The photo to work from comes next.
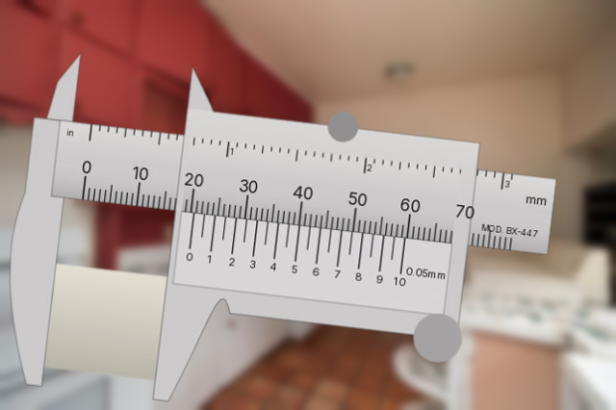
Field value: 20.6 mm
